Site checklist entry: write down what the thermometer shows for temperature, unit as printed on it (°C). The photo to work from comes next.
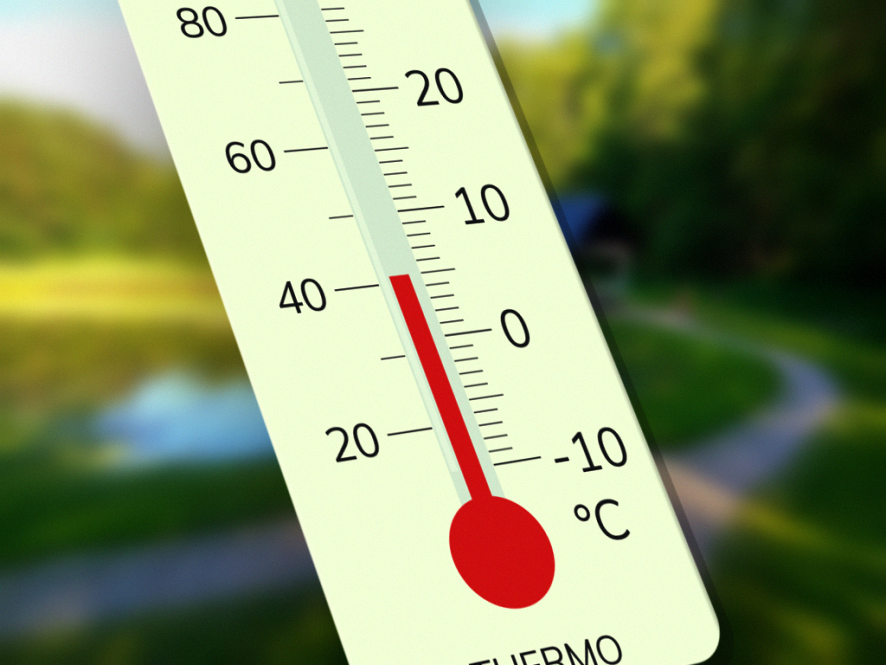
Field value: 5 °C
